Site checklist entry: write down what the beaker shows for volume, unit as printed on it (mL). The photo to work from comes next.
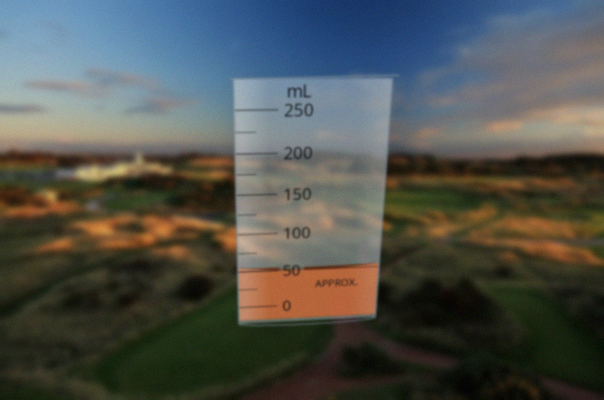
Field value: 50 mL
